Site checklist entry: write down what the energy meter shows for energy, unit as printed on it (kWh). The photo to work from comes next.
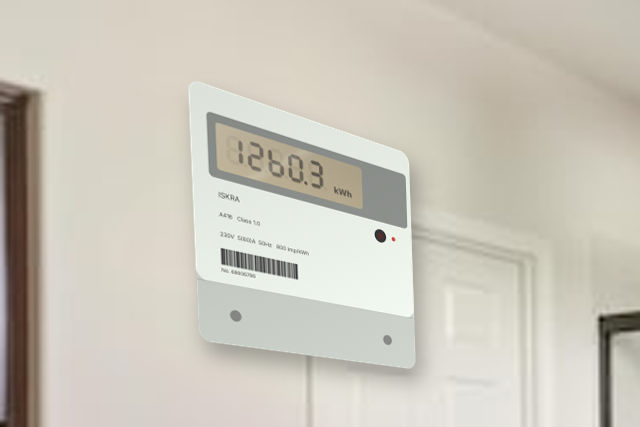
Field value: 1260.3 kWh
